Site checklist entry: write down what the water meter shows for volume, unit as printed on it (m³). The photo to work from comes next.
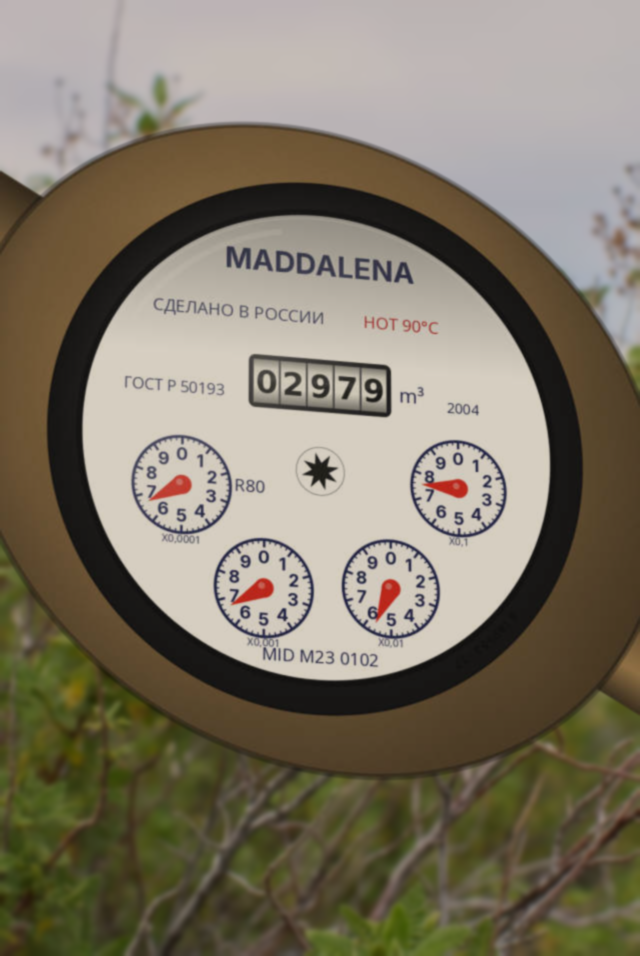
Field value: 2979.7566 m³
